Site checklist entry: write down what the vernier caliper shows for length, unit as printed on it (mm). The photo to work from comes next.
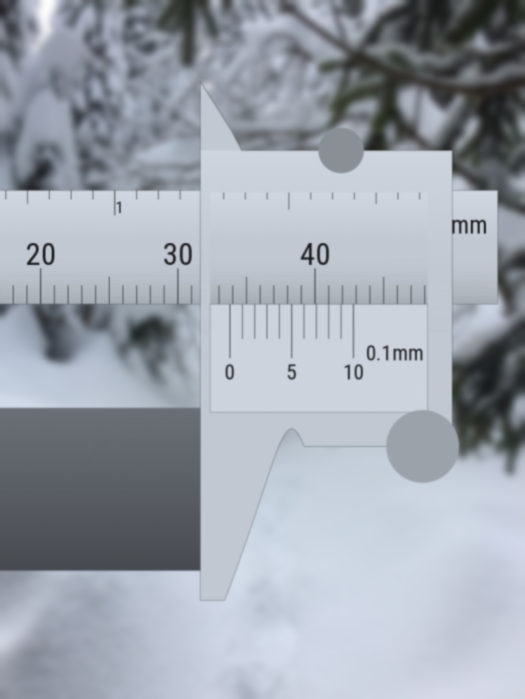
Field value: 33.8 mm
